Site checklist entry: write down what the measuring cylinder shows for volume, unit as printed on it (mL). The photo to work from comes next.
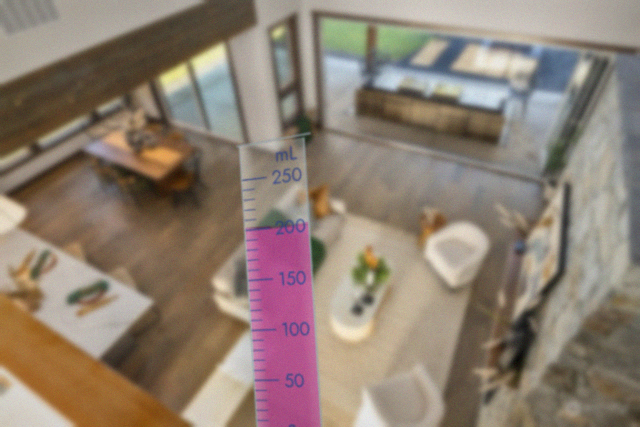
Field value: 200 mL
